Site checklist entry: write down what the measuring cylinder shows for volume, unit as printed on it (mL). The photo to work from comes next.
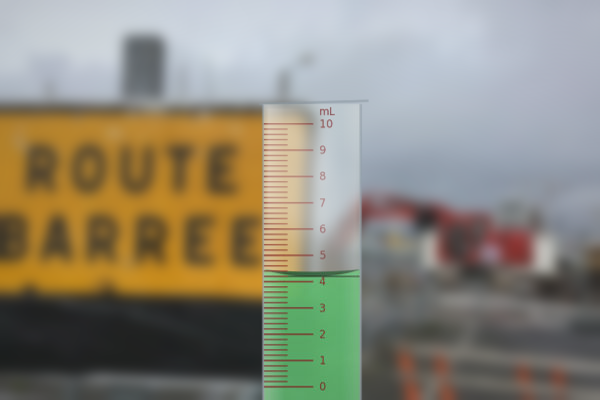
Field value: 4.2 mL
